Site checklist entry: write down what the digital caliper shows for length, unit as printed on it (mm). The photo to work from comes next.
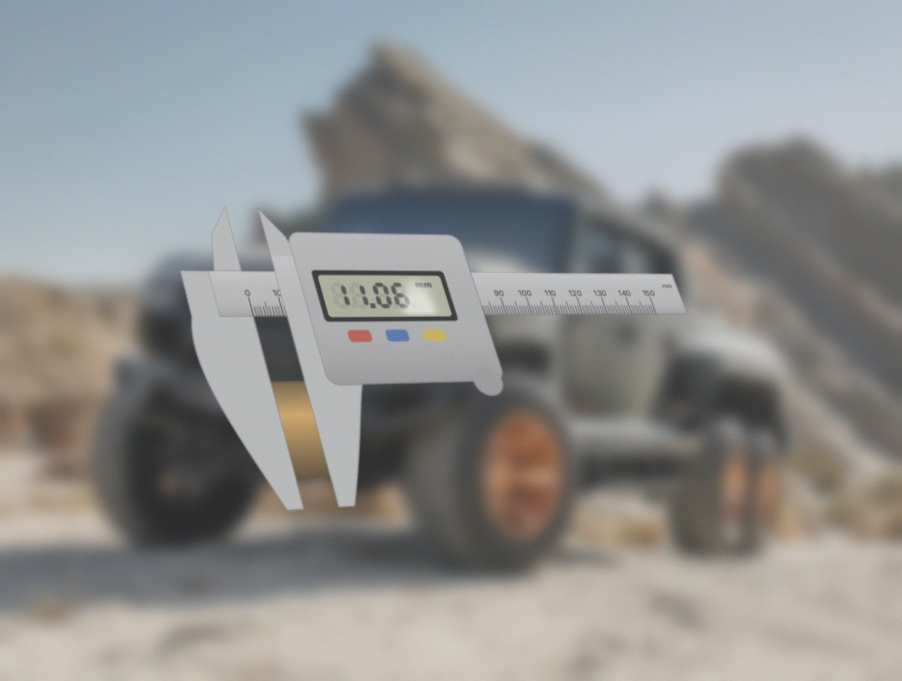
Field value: 11.06 mm
